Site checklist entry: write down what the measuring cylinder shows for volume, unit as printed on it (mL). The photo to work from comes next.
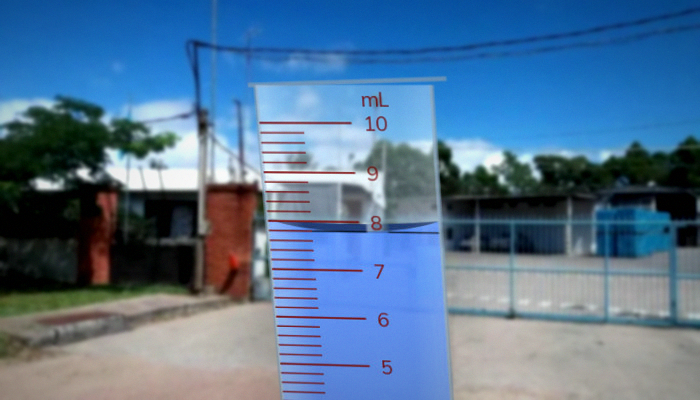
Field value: 7.8 mL
